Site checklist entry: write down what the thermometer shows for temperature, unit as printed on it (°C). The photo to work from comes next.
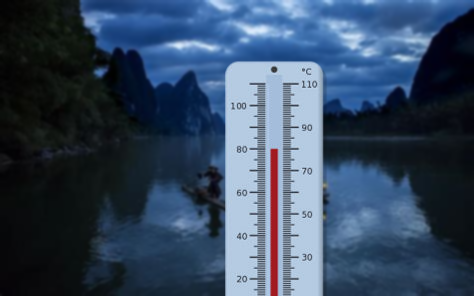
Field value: 80 °C
